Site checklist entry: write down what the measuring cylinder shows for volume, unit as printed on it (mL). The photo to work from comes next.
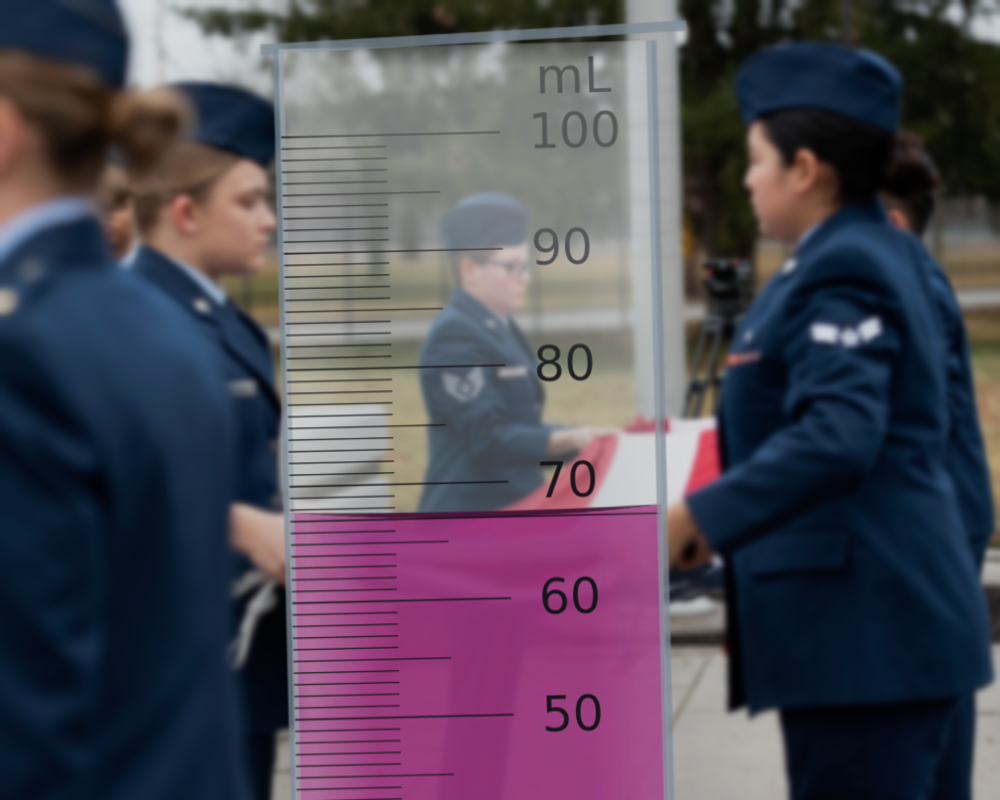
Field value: 67 mL
